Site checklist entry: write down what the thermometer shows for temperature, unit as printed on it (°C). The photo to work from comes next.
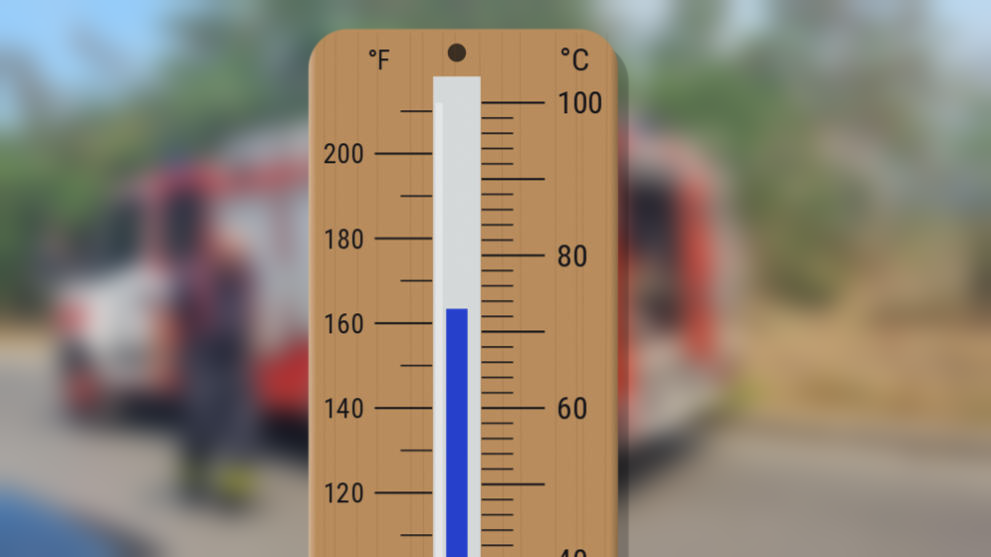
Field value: 73 °C
